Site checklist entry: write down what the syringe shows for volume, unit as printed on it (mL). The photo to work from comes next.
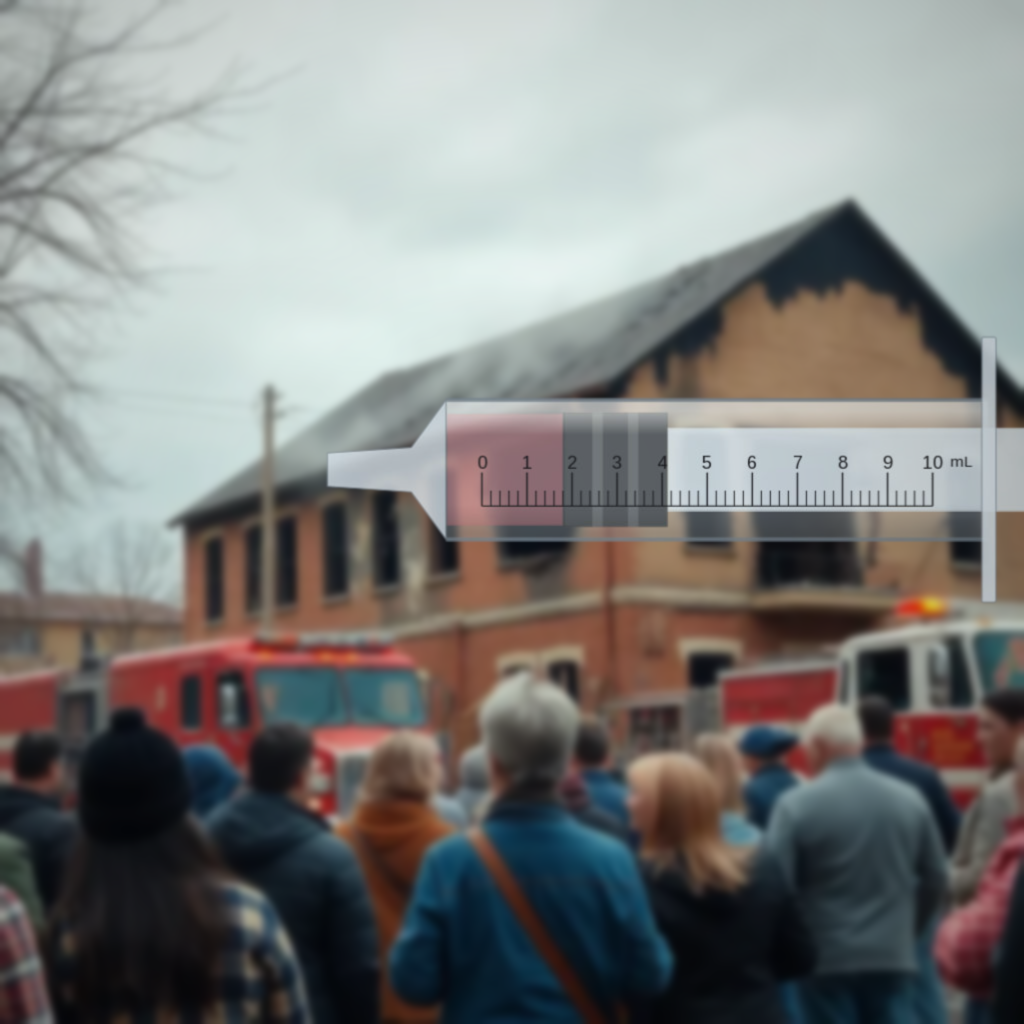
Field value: 1.8 mL
